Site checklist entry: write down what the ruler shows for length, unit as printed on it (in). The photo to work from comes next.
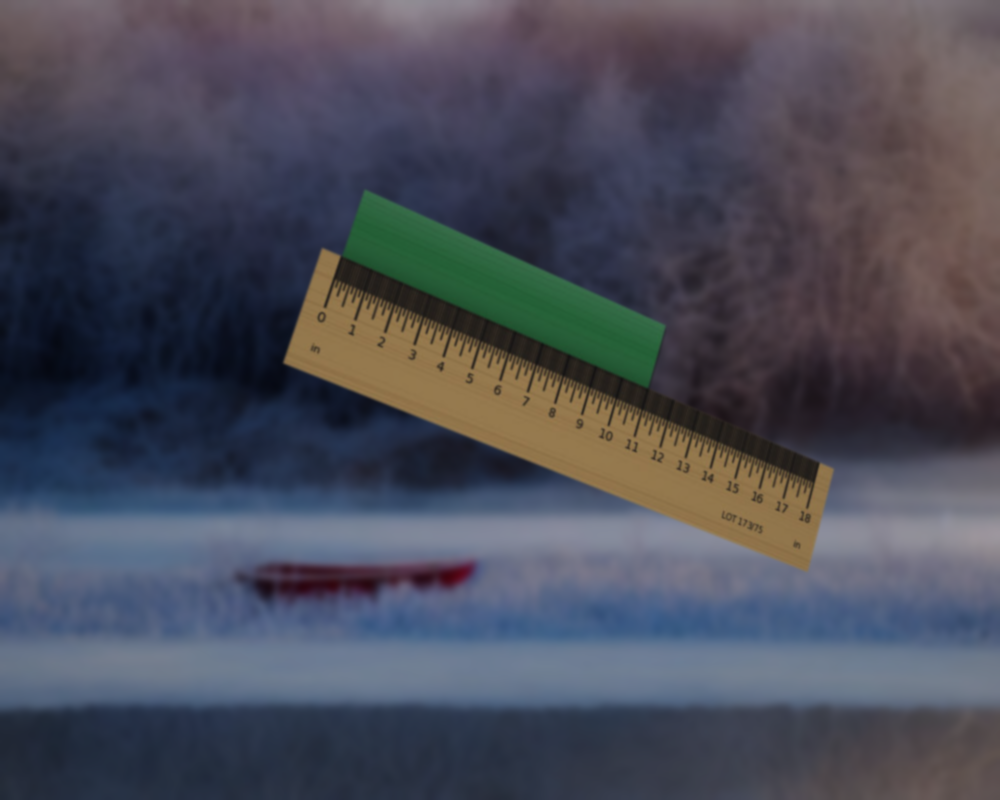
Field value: 11 in
